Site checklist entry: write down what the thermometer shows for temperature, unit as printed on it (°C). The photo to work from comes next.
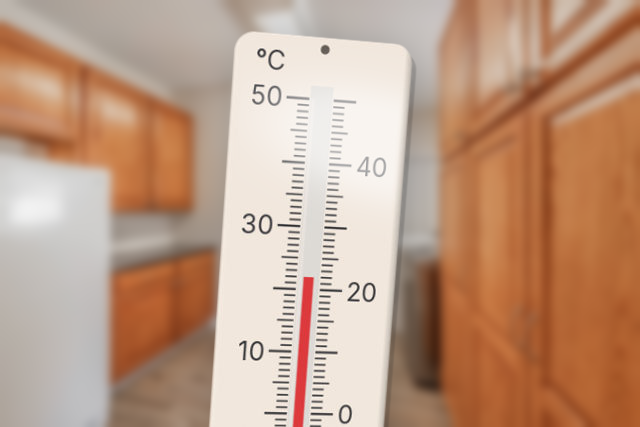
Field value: 22 °C
